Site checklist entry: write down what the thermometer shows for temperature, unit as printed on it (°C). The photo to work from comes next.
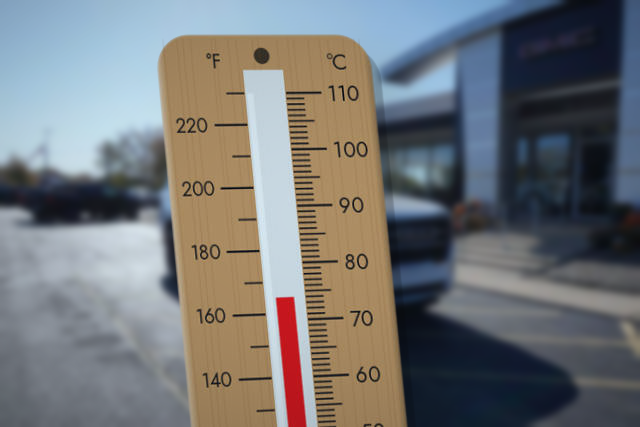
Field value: 74 °C
